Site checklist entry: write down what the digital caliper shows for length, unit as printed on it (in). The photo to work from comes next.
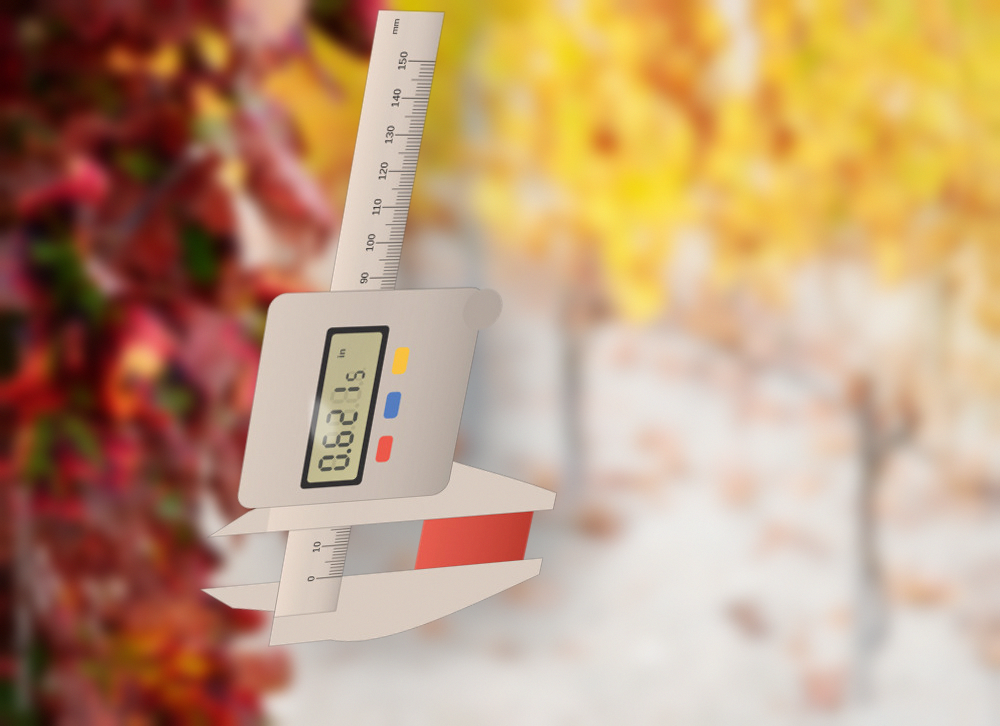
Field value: 0.6215 in
